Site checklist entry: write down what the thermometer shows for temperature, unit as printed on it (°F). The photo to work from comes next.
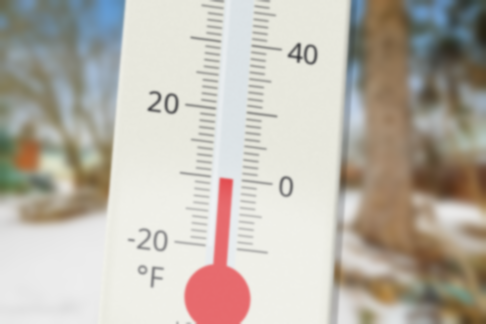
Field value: 0 °F
